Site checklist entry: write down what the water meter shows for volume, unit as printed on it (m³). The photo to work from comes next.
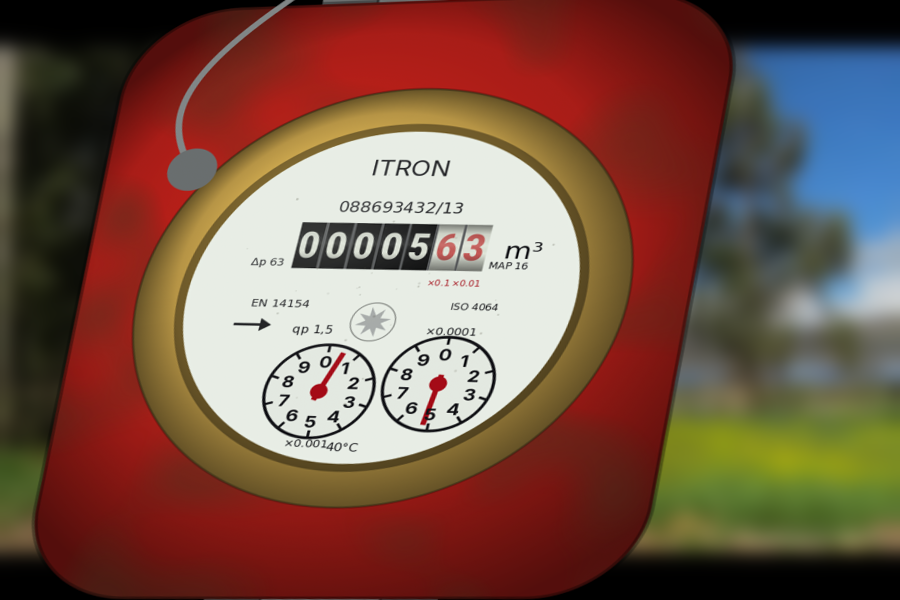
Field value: 5.6305 m³
